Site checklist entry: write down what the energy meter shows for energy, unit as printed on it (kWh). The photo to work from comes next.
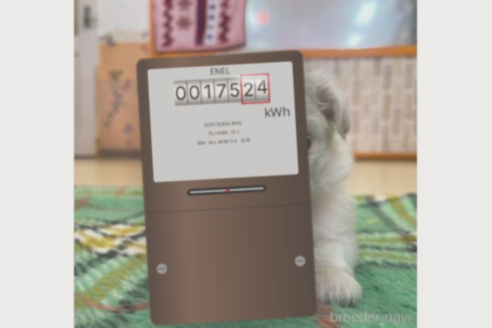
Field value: 175.24 kWh
